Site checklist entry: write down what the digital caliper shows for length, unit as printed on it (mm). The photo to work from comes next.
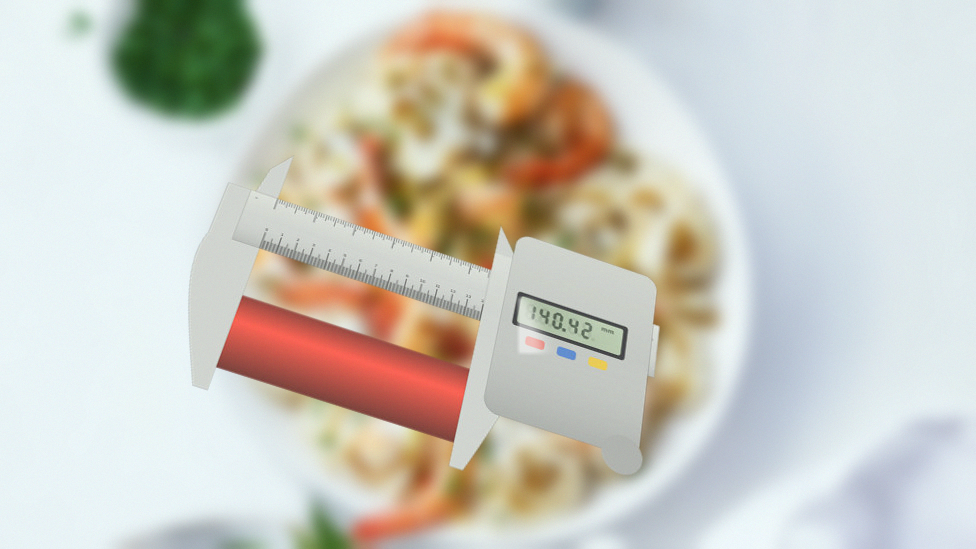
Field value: 140.42 mm
